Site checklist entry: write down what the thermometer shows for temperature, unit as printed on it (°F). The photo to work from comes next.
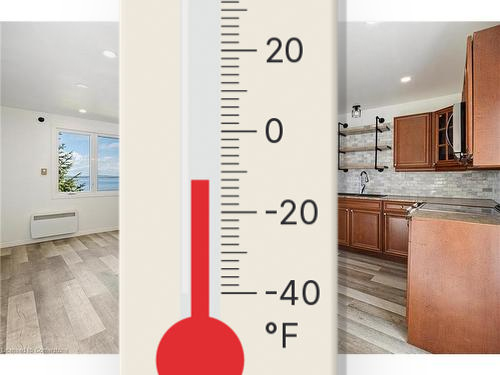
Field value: -12 °F
